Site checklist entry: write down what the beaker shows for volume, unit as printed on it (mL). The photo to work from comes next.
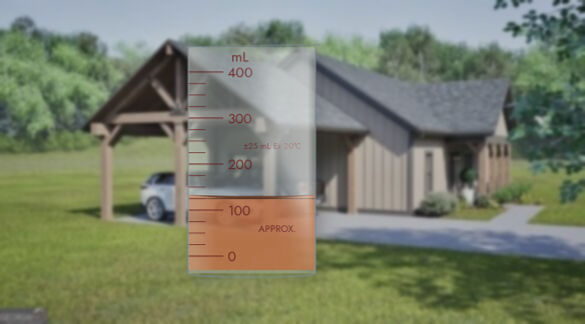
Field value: 125 mL
